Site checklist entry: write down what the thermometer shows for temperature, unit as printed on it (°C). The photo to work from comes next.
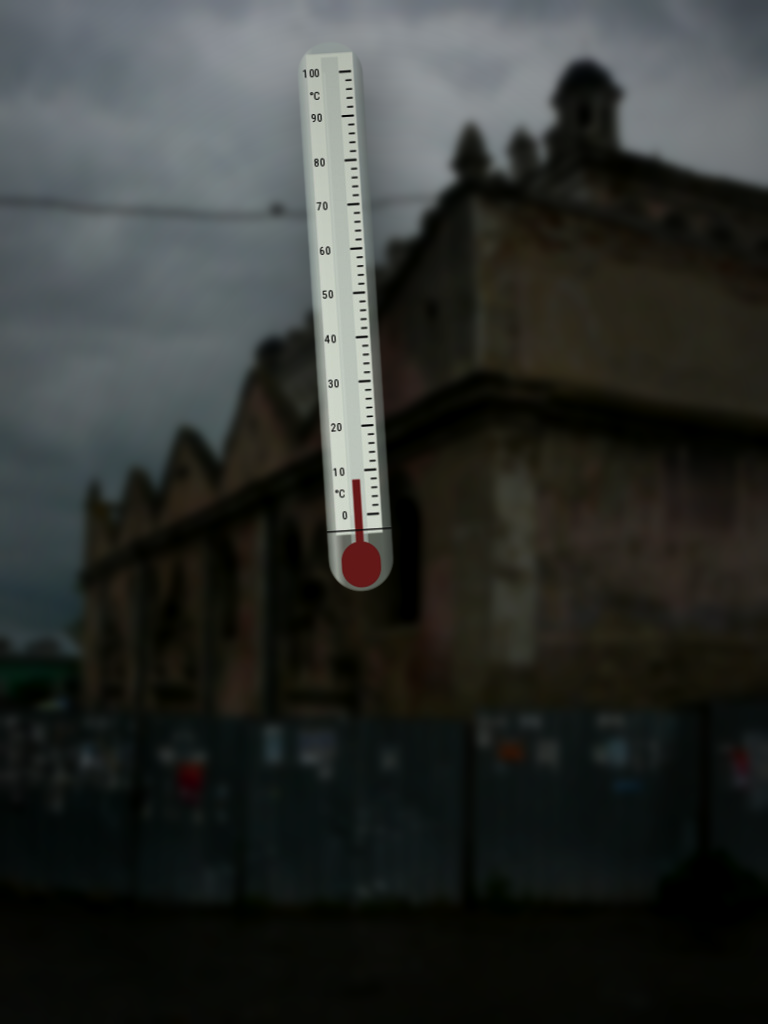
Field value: 8 °C
